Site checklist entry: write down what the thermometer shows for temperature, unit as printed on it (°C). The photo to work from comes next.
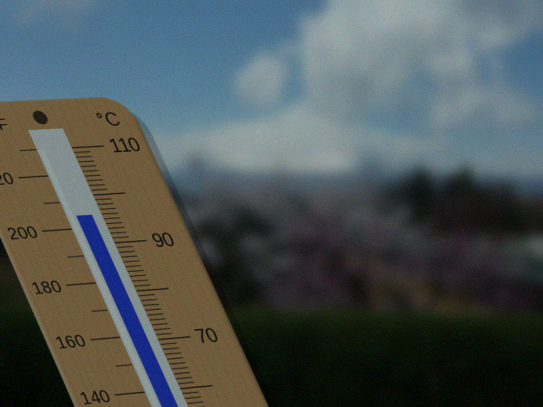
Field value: 96 °C
